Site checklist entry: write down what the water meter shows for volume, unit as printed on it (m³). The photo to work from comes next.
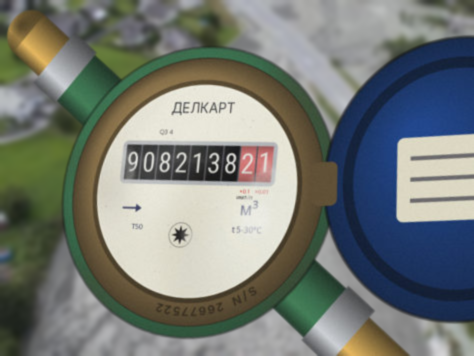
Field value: 9082138.21 m³
